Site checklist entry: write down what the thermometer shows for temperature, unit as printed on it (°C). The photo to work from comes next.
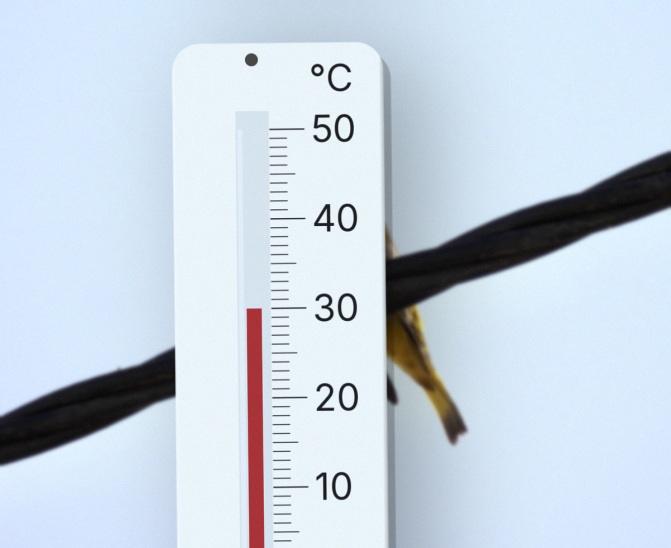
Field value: 30 °C
